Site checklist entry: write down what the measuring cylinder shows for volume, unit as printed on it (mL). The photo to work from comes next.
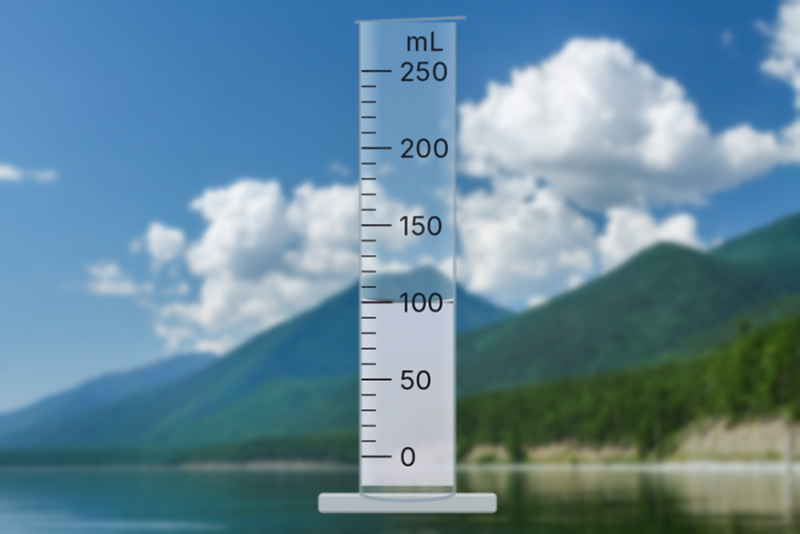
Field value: 100 mL
